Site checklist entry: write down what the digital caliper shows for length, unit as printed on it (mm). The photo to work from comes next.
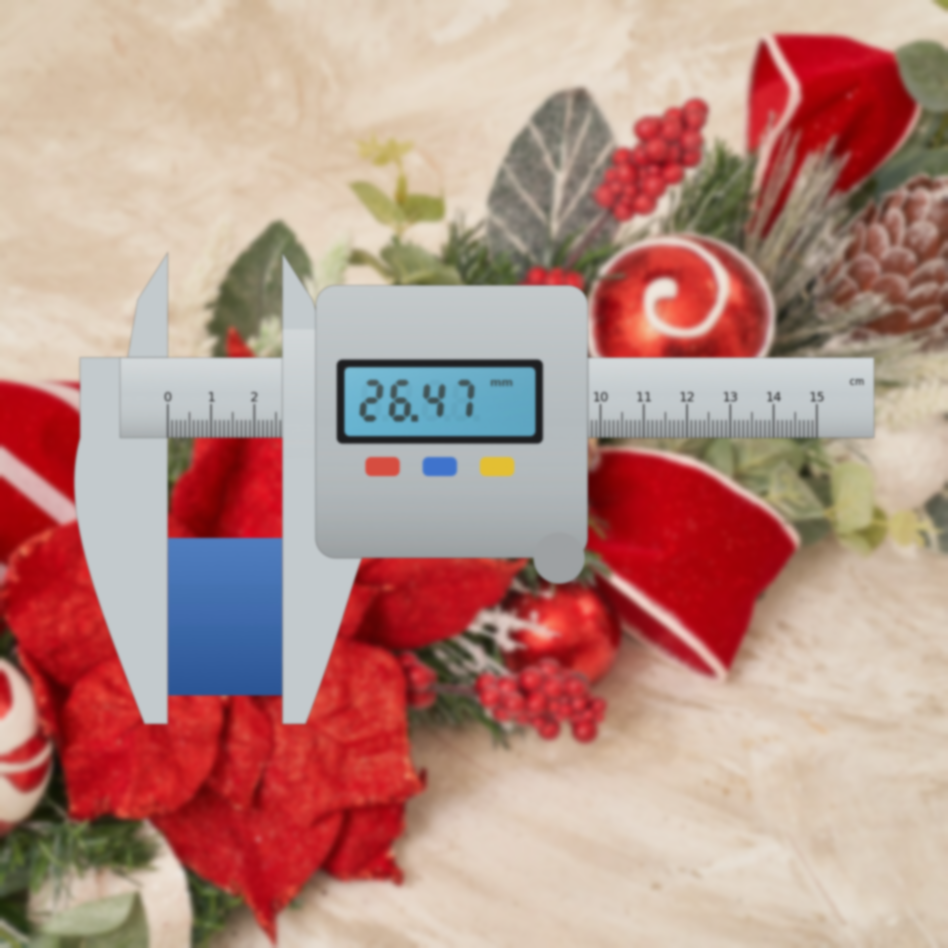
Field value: 26.47 mm
